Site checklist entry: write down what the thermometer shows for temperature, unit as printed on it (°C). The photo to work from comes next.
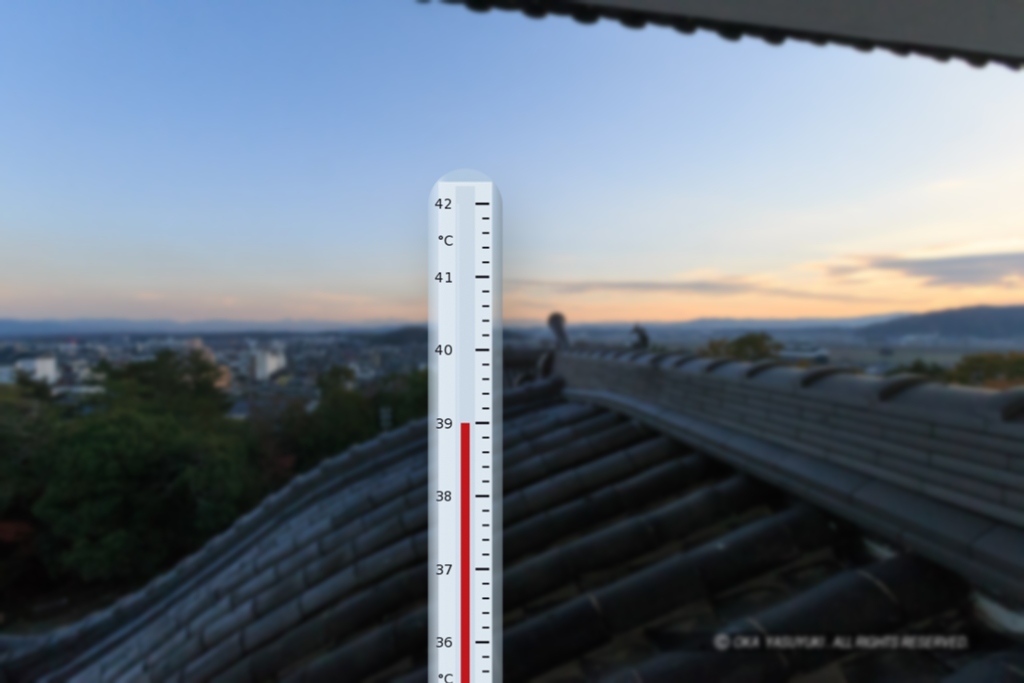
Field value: 39 °C
